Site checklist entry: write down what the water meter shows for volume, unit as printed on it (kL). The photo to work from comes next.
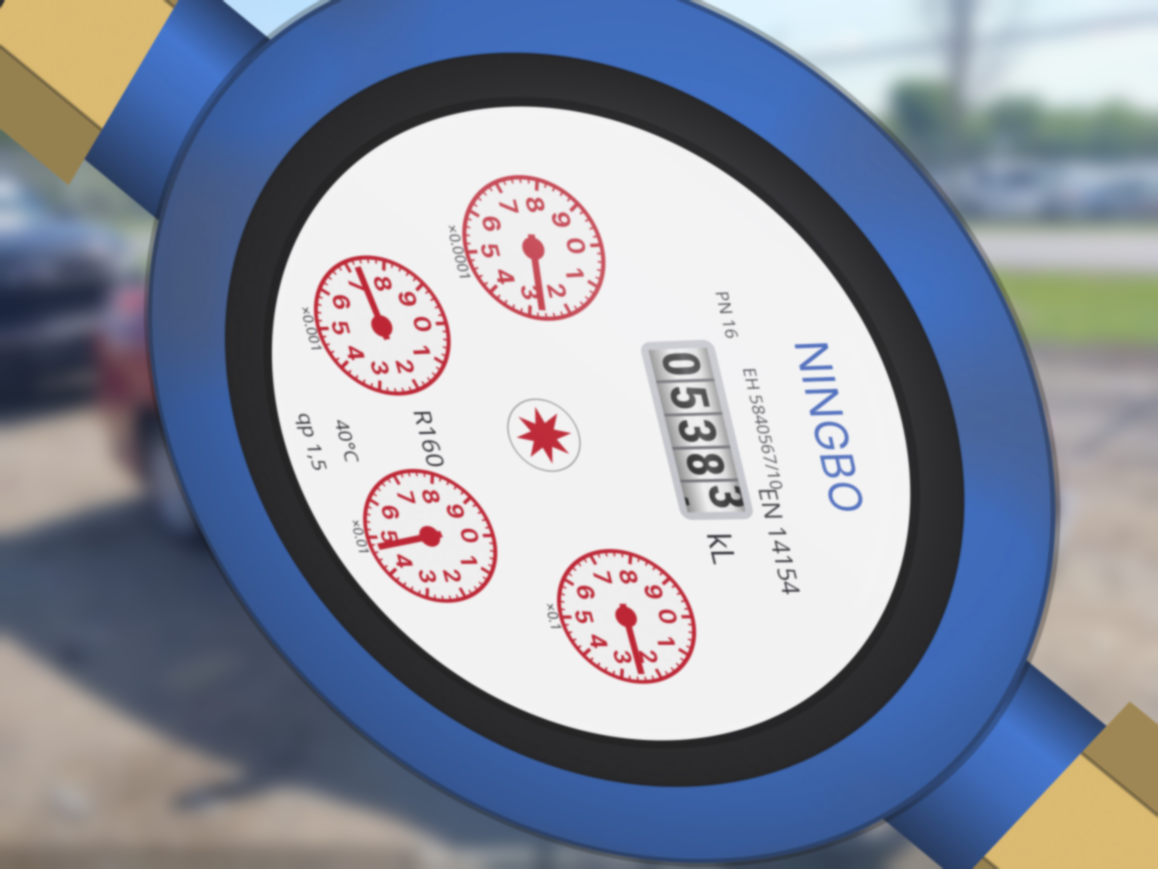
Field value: 5383.2472 kL
